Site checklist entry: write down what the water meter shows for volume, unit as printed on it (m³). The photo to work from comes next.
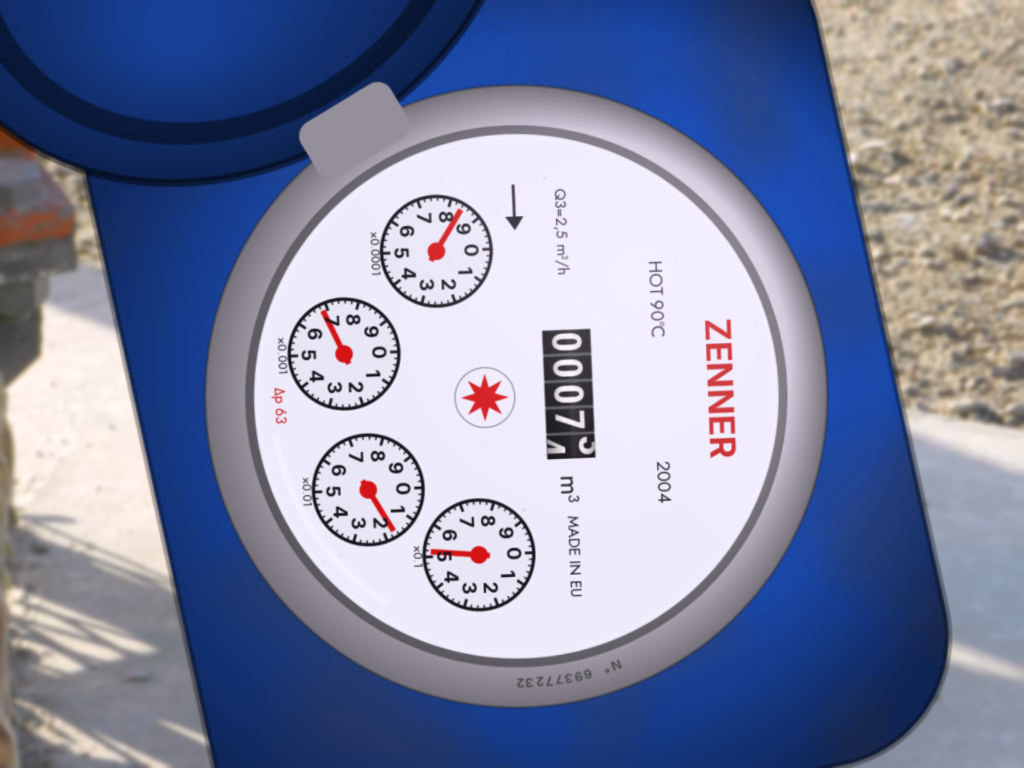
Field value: 73.5168 m³
